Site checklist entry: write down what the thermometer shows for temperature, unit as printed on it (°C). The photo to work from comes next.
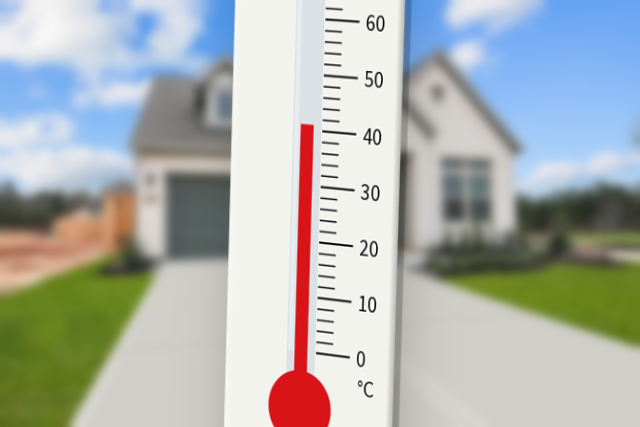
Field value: 41 °C
